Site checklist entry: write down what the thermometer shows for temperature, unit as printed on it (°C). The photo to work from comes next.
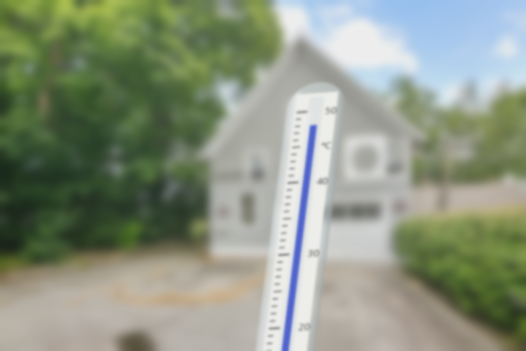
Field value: 48 °C
